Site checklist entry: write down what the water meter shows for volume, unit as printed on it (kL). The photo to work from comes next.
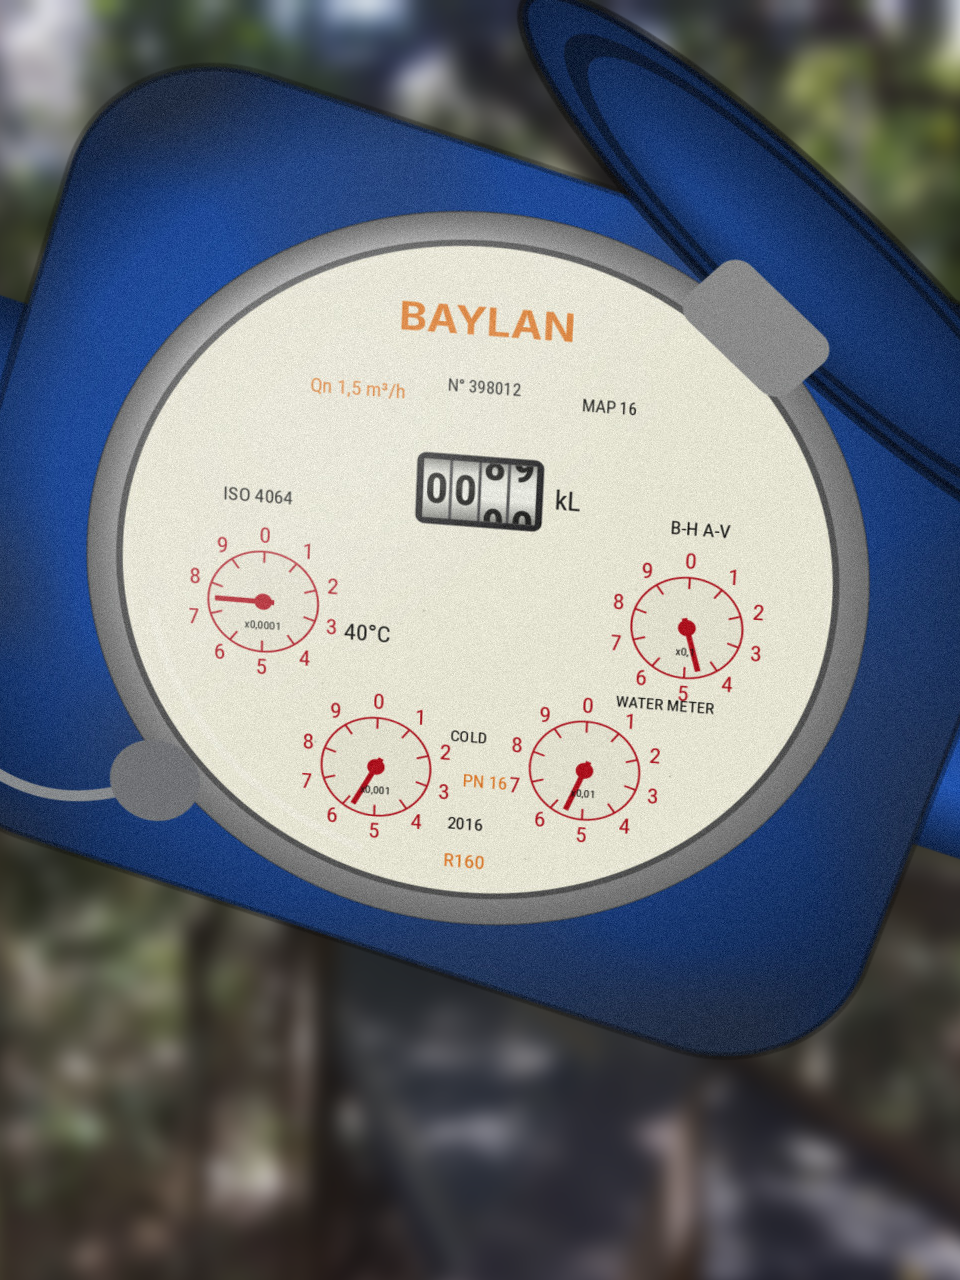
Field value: 89.4557 kL
